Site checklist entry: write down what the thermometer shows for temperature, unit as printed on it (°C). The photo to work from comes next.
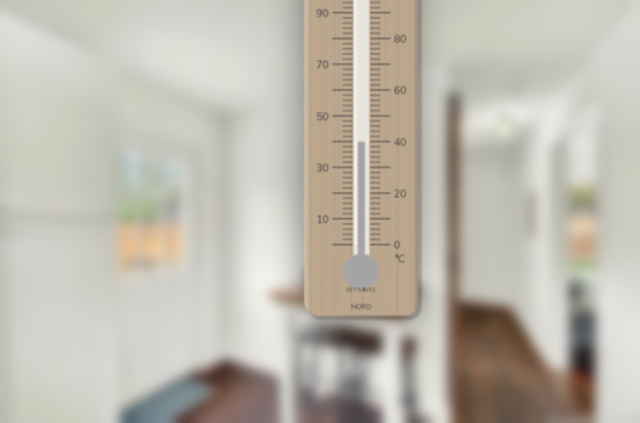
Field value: 40 °C
